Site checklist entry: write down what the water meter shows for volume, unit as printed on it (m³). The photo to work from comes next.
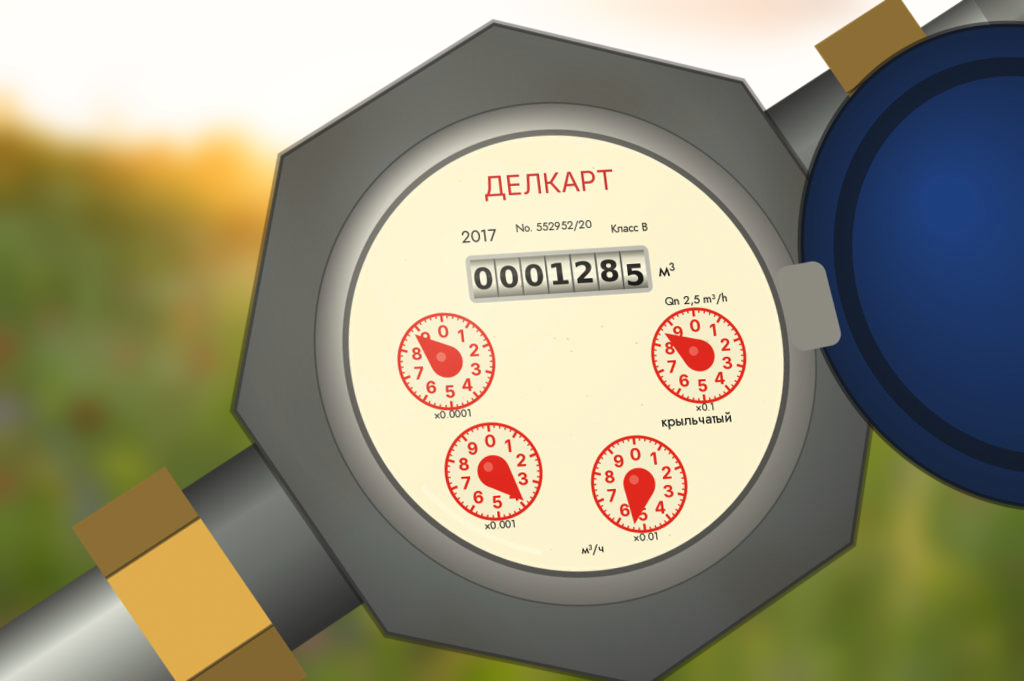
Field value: 1284.8538 m³
